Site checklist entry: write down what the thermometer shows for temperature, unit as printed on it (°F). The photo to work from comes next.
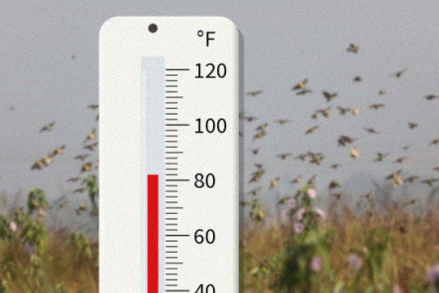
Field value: 82 °F
